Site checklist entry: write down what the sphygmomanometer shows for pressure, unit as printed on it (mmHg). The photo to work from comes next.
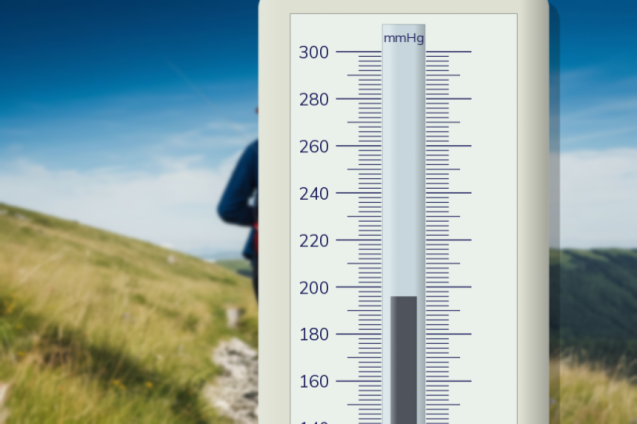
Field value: 196 mmHg
